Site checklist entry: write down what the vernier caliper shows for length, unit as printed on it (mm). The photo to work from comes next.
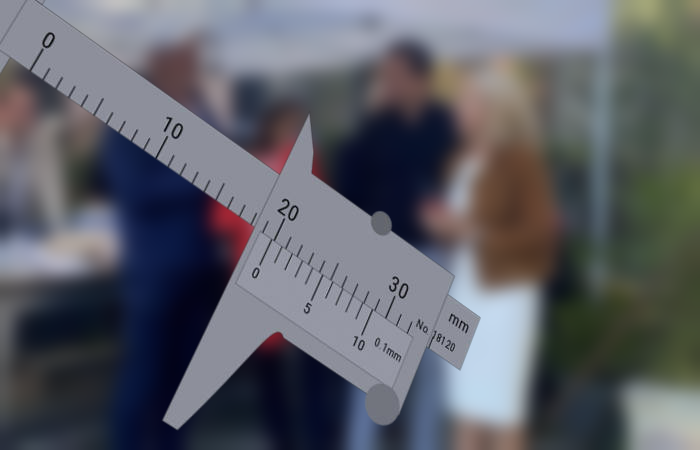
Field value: 19.8 mm
